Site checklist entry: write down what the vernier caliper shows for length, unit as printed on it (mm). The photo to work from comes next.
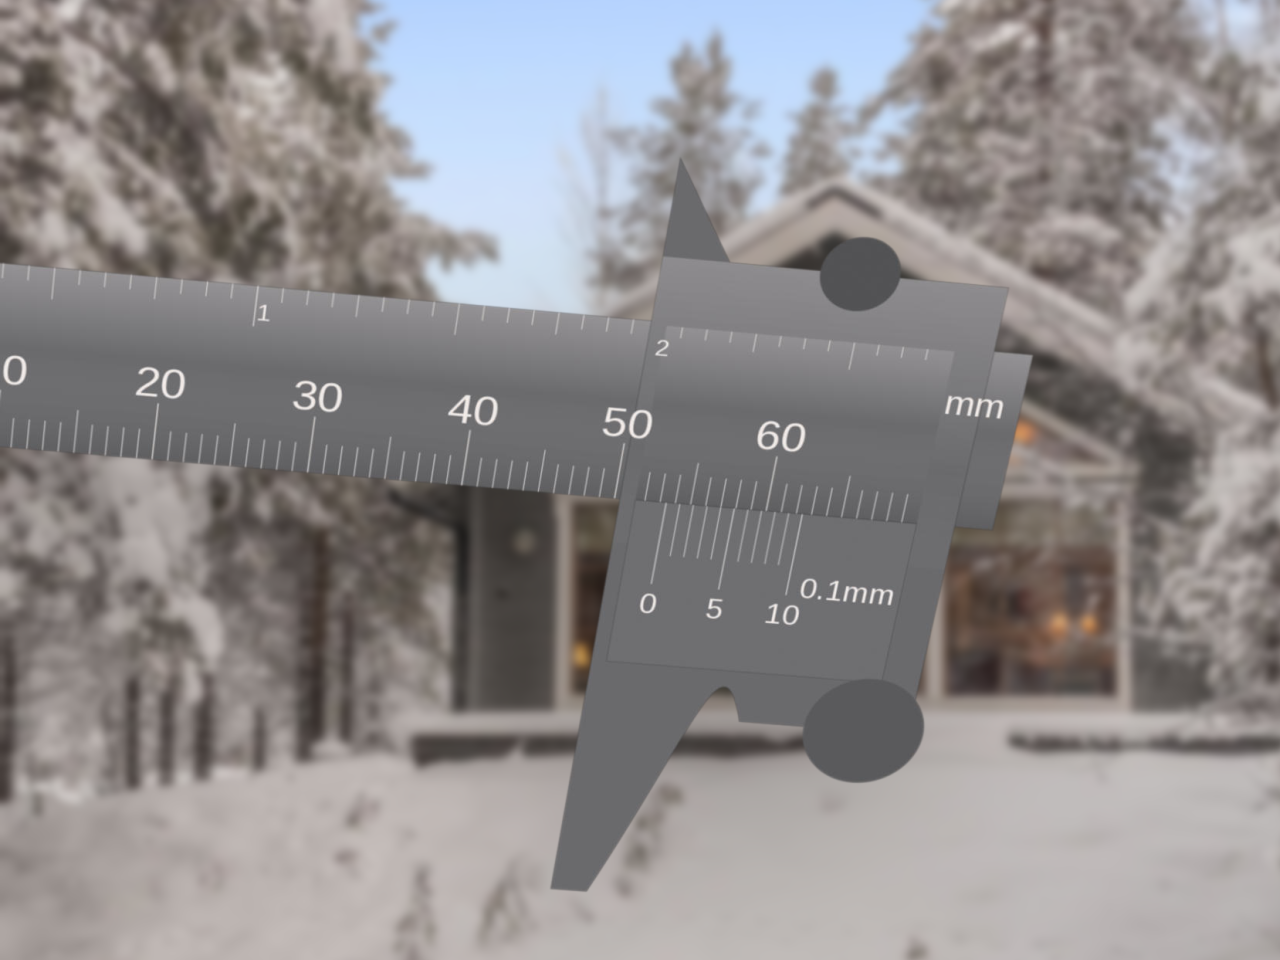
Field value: 53.4 mm
